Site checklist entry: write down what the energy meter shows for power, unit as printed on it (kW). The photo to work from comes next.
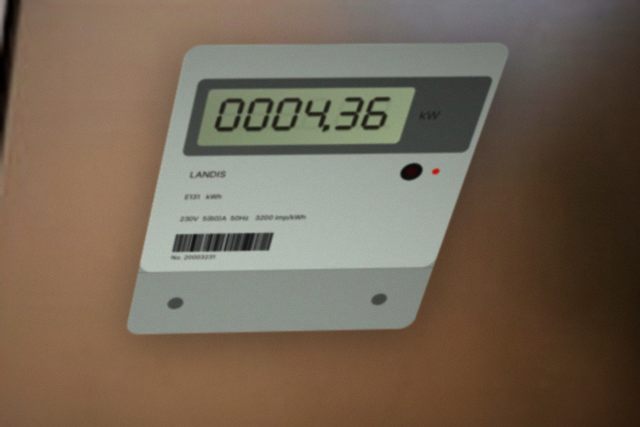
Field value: 4.36 kW
